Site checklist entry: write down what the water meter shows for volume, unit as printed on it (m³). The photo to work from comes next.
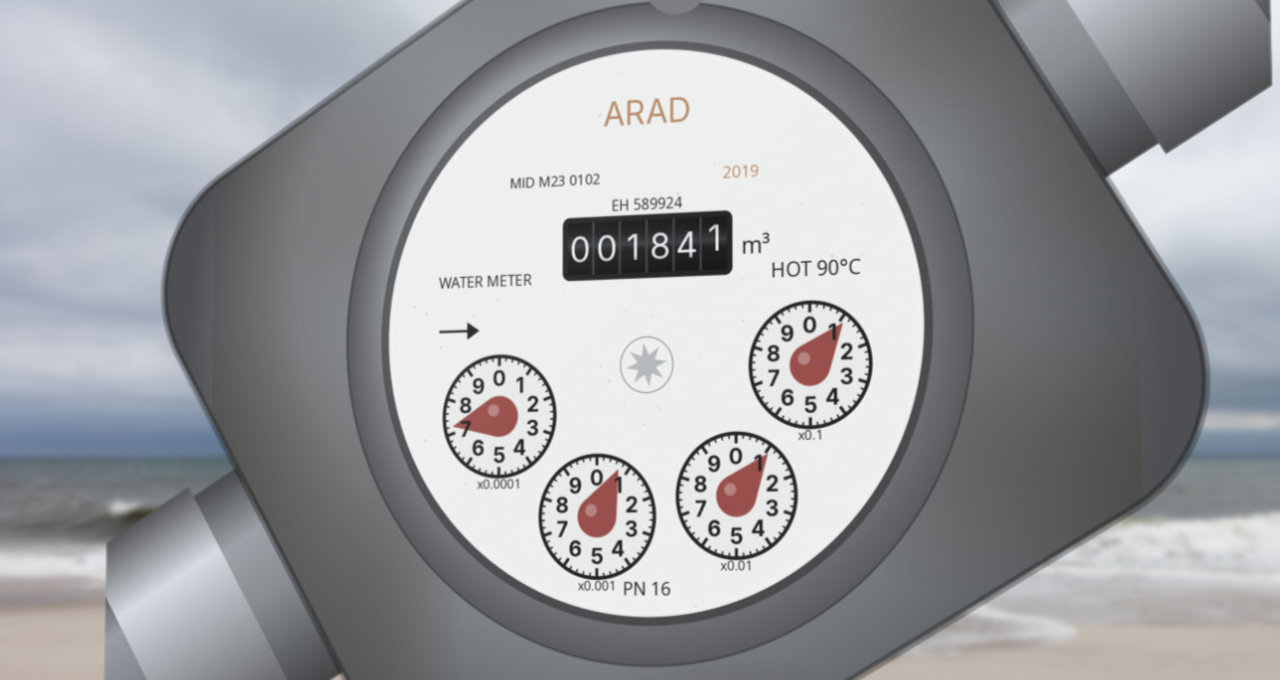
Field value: 1841.1107 m³
